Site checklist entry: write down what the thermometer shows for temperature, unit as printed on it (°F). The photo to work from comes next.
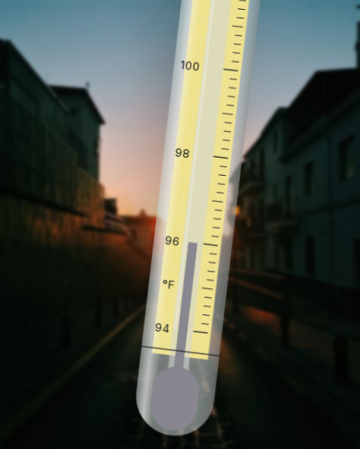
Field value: 96 °F
